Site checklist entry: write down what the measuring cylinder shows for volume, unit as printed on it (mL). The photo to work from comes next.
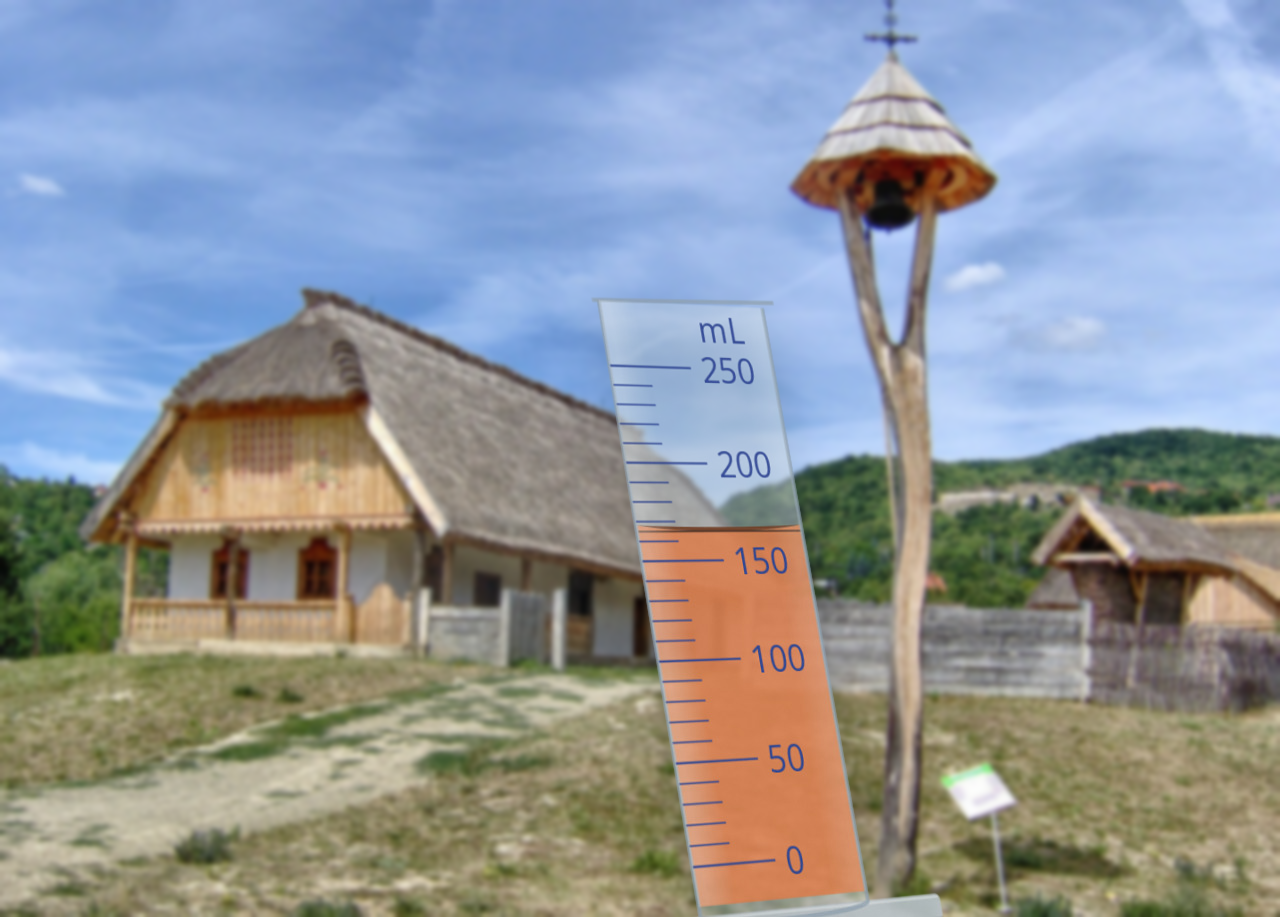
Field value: 165 mL
